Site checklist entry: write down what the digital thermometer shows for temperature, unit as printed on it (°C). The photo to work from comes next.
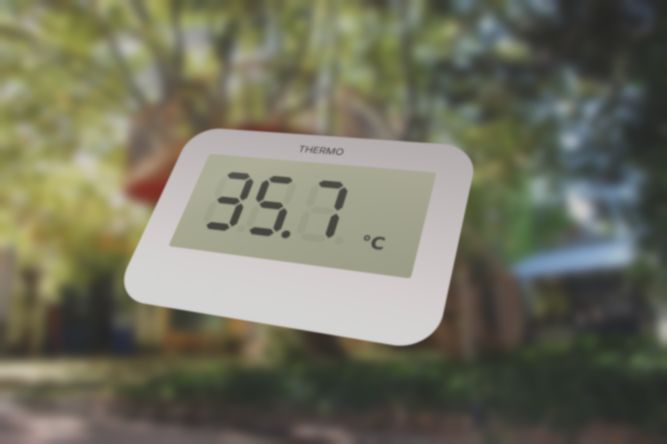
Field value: 35.7 °C
